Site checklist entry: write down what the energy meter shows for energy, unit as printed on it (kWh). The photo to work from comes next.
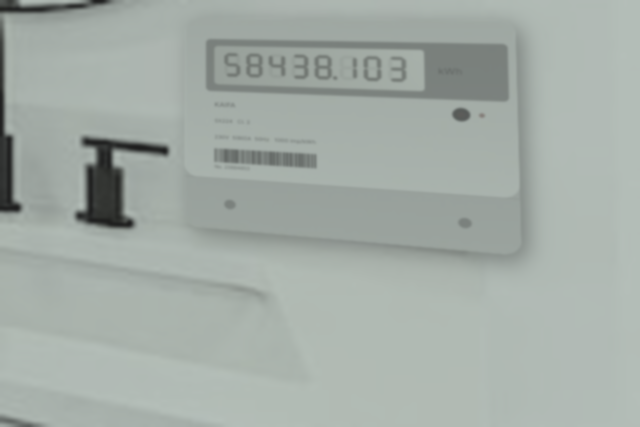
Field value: 58438.103 kWh
